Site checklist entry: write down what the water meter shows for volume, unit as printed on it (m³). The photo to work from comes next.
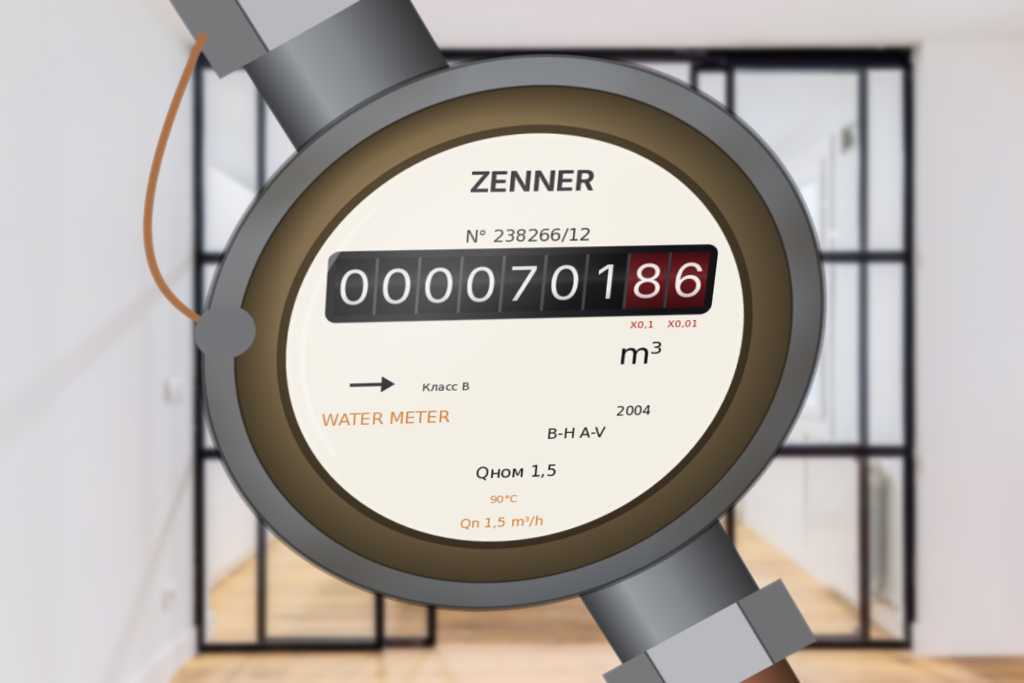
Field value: 701.86 m³
